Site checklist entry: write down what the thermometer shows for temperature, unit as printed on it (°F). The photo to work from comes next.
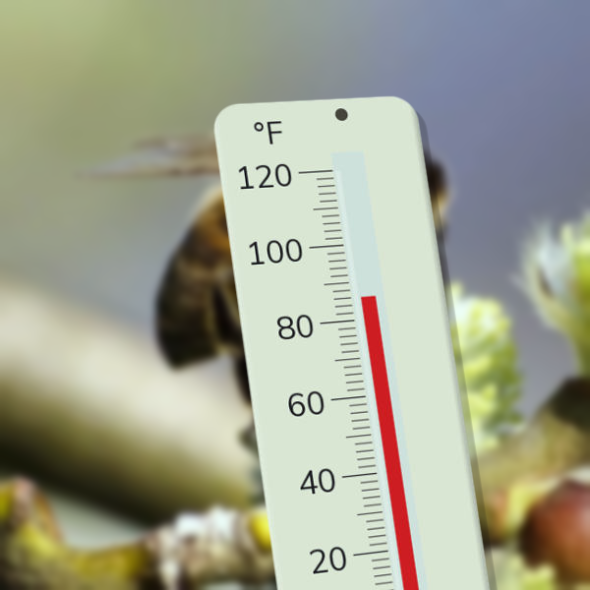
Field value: 86 °F
